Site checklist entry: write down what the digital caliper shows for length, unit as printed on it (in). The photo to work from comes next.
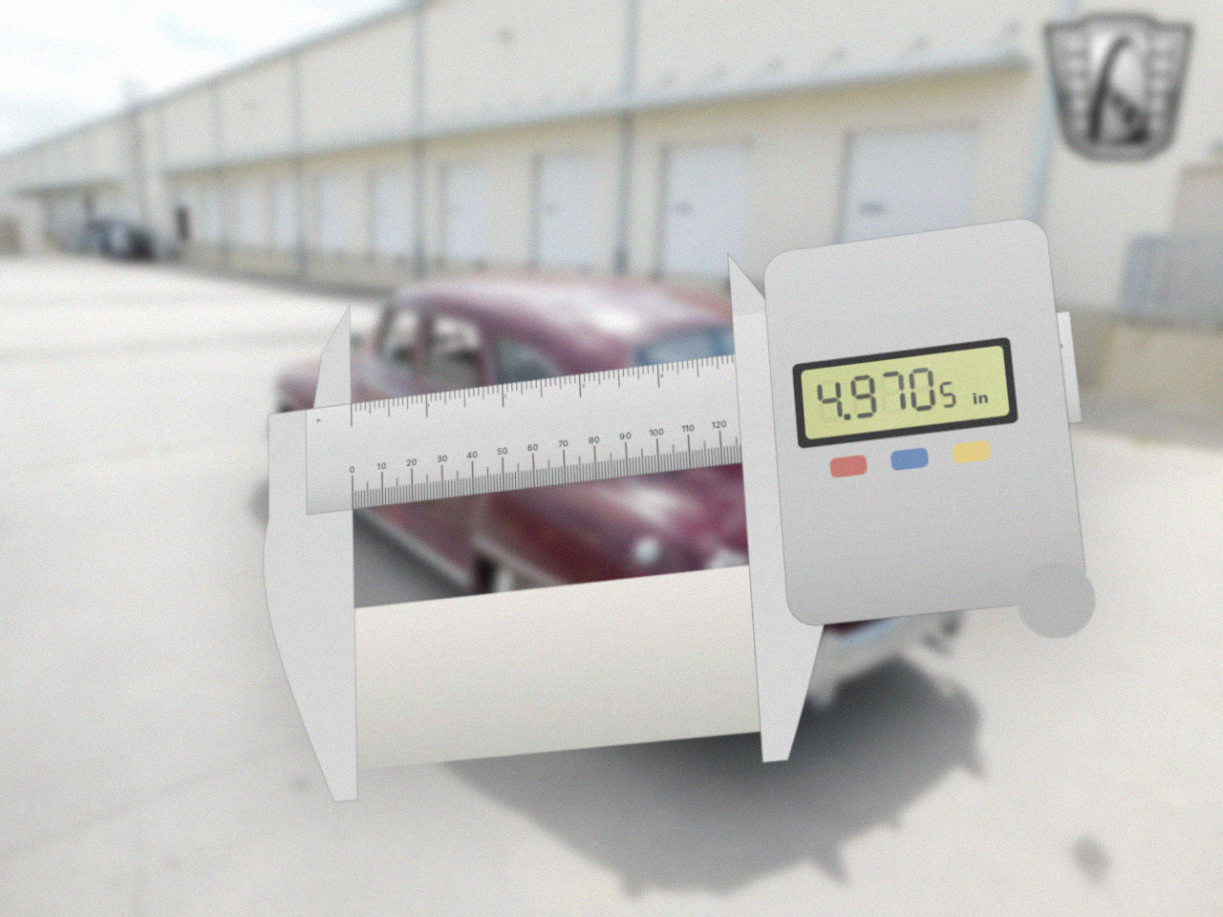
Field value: 4.9705 in
